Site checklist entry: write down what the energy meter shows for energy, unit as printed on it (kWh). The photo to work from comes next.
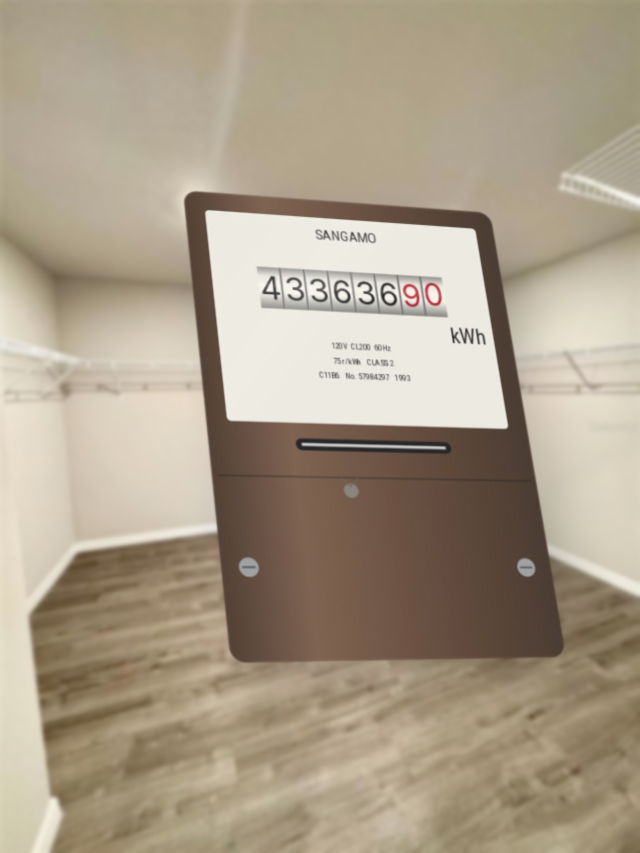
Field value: 433636.90 kWh
